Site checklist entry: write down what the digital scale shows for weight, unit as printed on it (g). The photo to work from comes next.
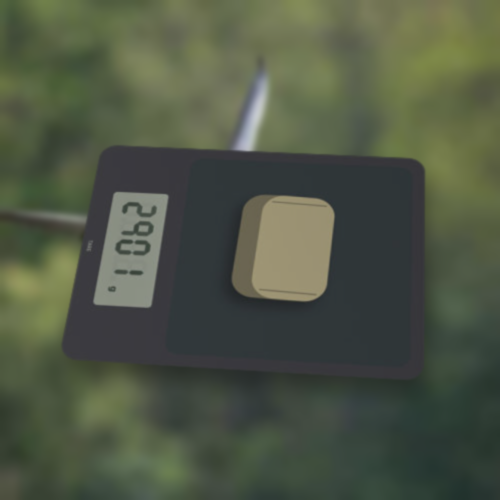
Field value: 2901 g
